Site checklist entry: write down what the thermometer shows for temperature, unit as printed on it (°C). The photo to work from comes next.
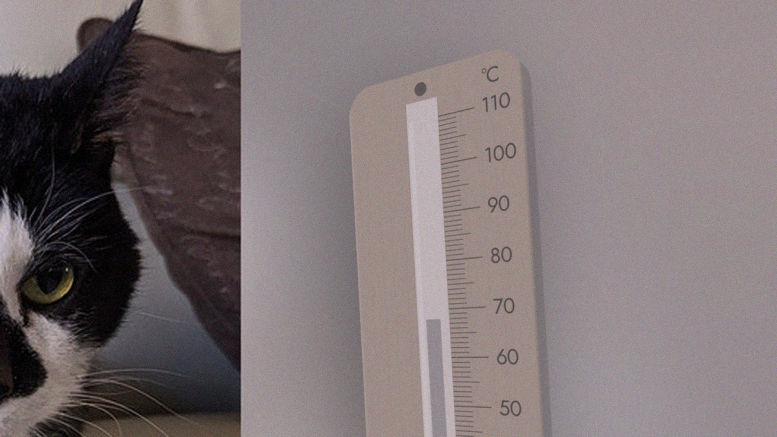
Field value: 68 °C
